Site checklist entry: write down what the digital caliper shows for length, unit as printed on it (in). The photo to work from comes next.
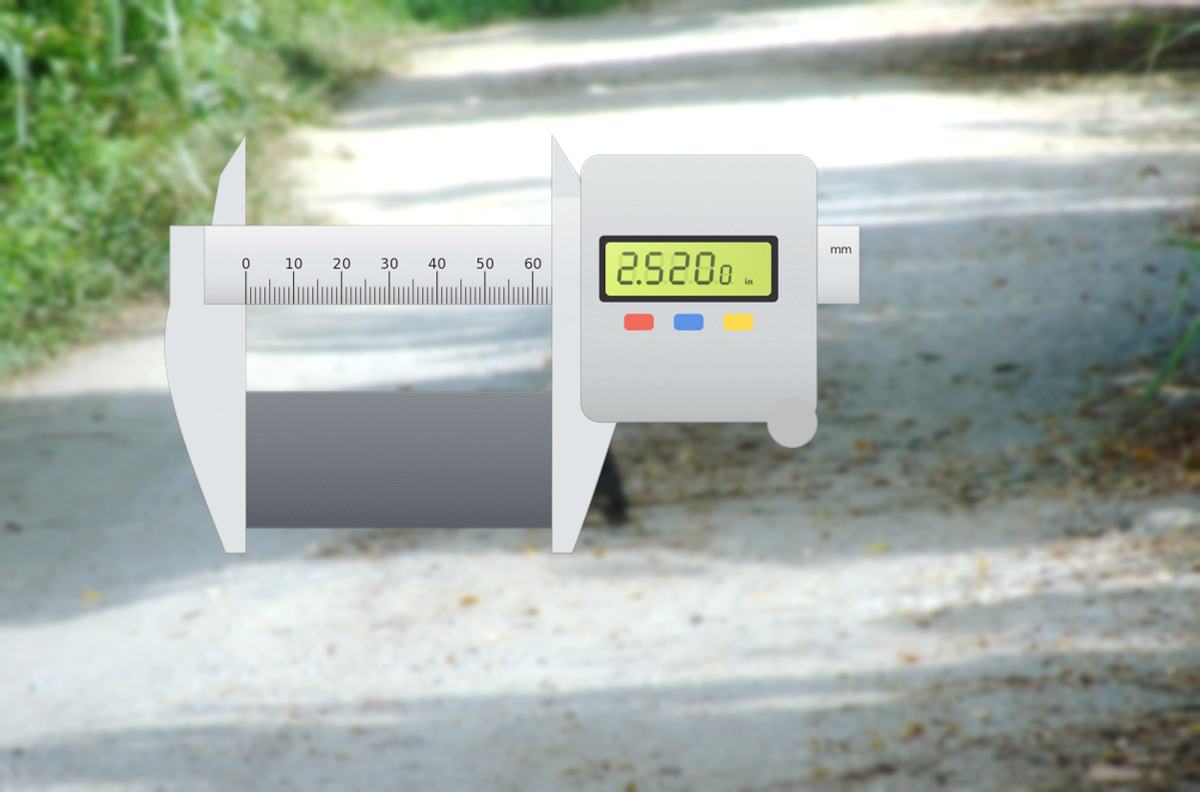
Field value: 2.5200 in
